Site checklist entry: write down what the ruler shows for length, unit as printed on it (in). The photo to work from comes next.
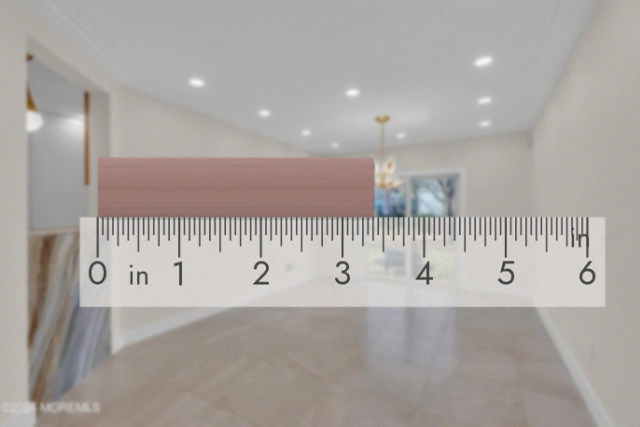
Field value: 3.375 in
